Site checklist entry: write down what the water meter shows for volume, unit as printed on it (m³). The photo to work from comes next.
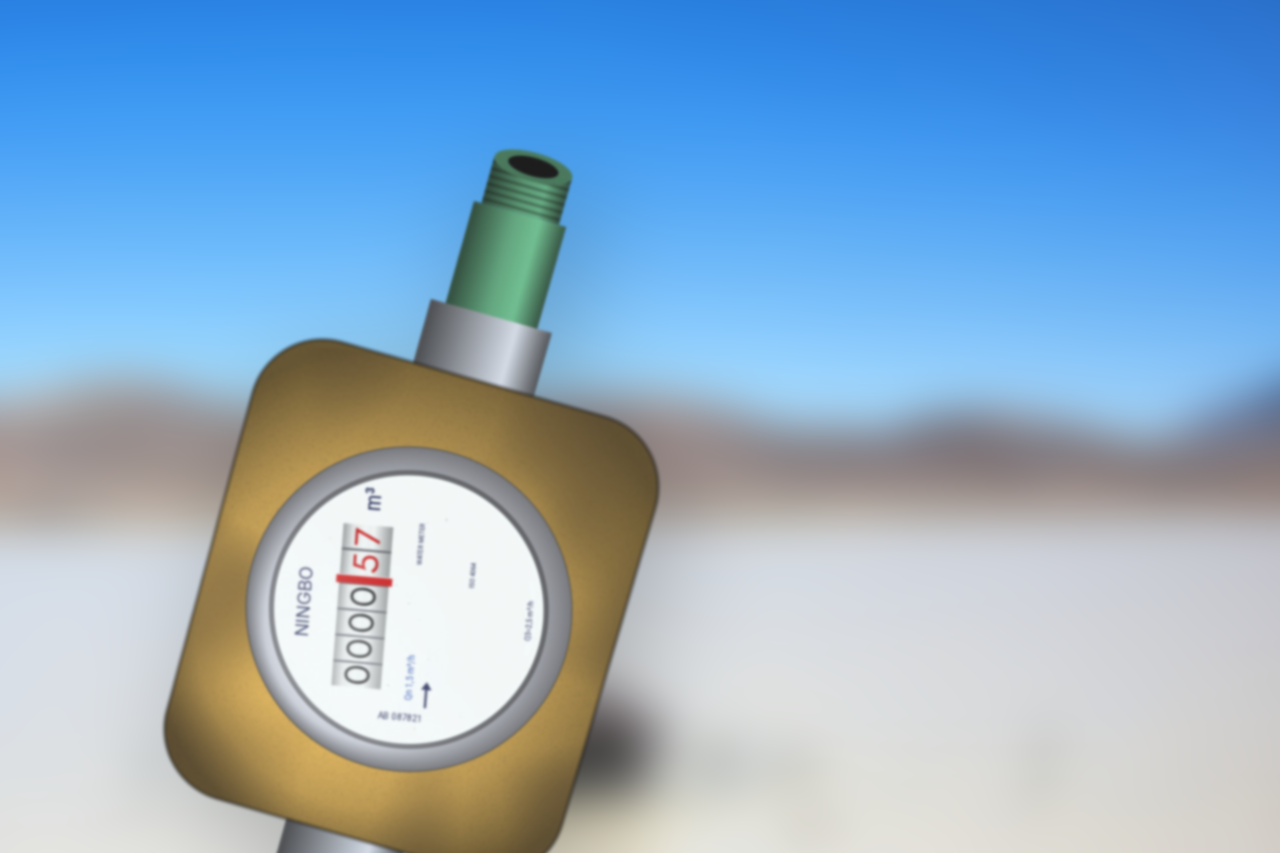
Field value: 0.57 m³
